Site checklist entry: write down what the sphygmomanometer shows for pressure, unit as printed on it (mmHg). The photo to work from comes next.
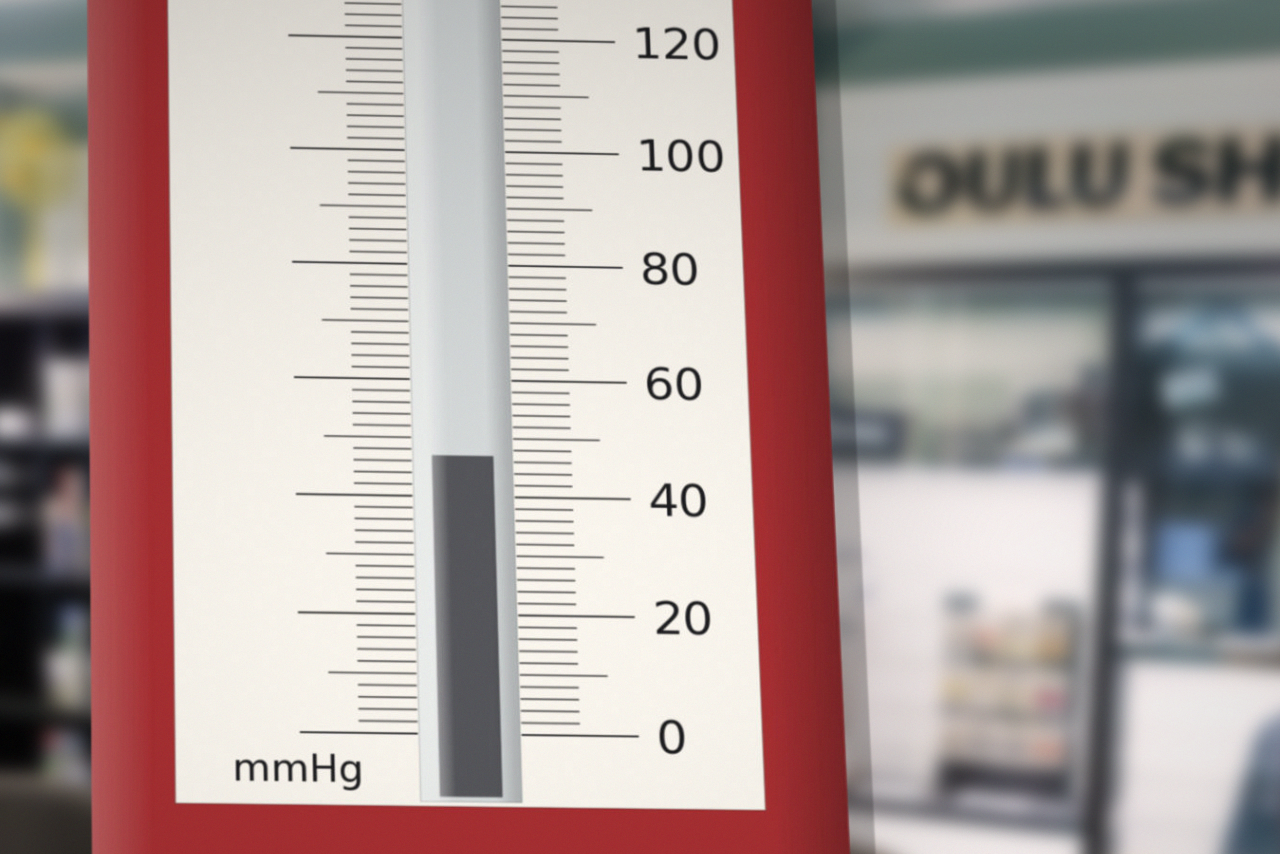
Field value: 47 mmHg
